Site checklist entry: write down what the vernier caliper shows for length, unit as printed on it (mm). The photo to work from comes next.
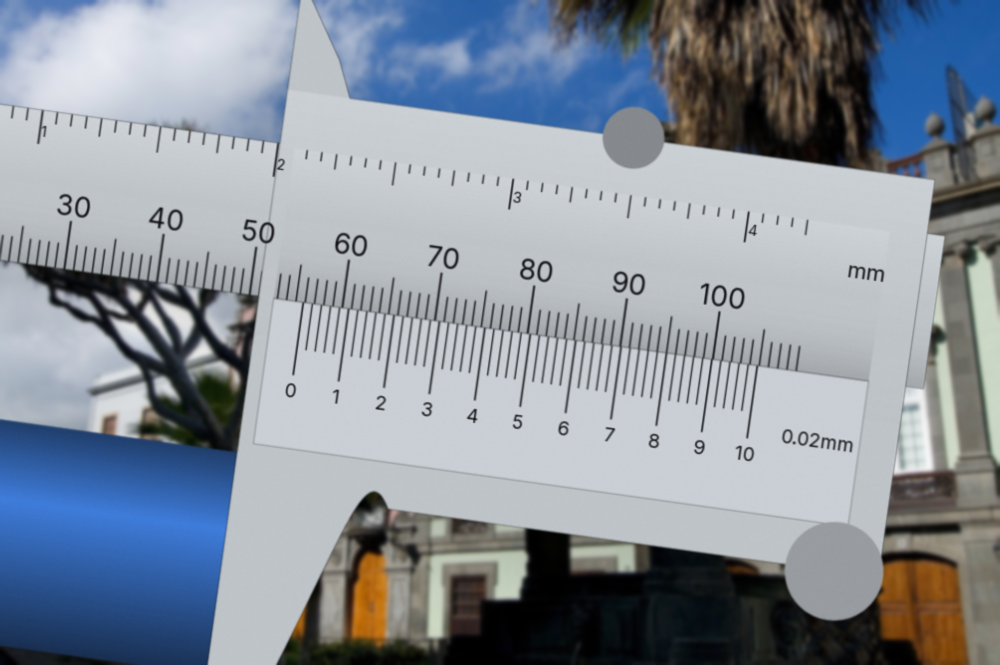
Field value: 55.8 mm
